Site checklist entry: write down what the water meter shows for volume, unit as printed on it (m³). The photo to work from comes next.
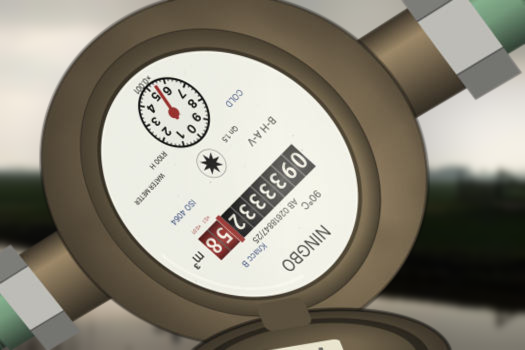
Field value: 933332.585 m³
